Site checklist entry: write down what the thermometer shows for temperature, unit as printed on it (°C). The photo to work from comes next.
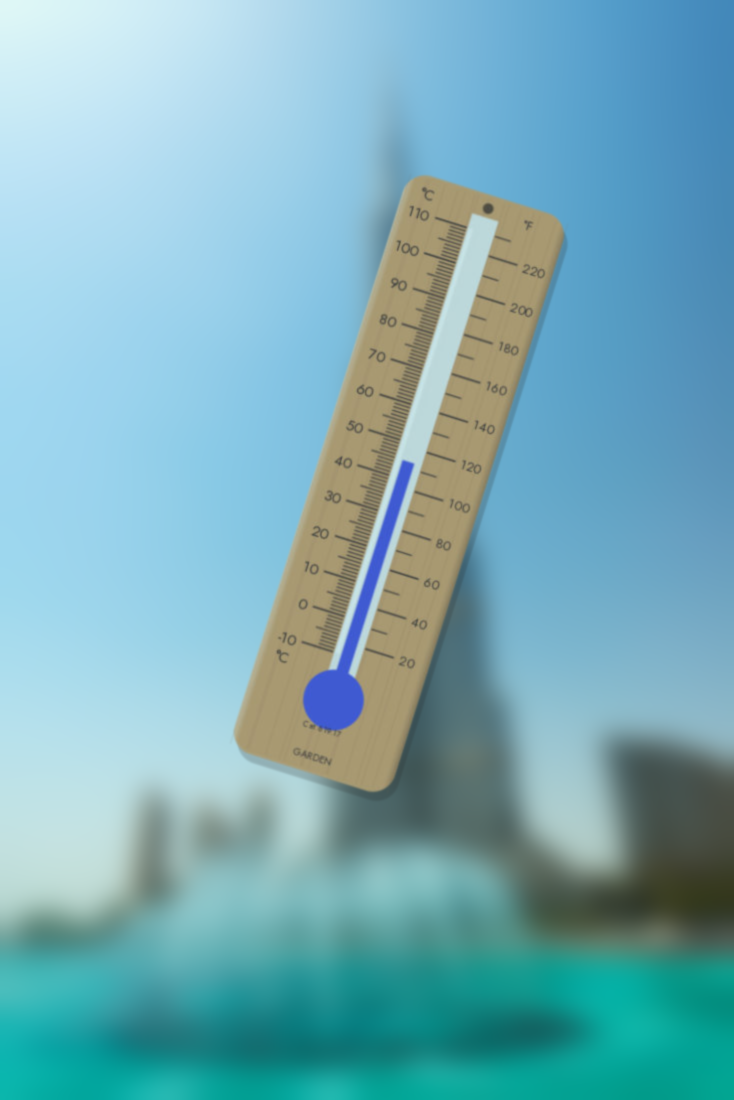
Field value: 45 °C
